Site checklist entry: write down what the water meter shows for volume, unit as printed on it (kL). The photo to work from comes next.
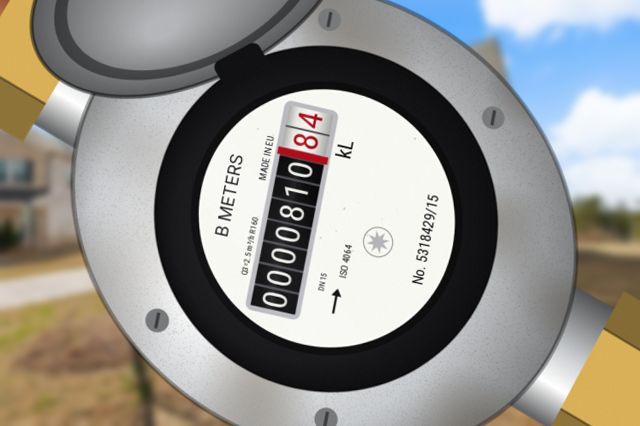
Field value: 810.84 kL
